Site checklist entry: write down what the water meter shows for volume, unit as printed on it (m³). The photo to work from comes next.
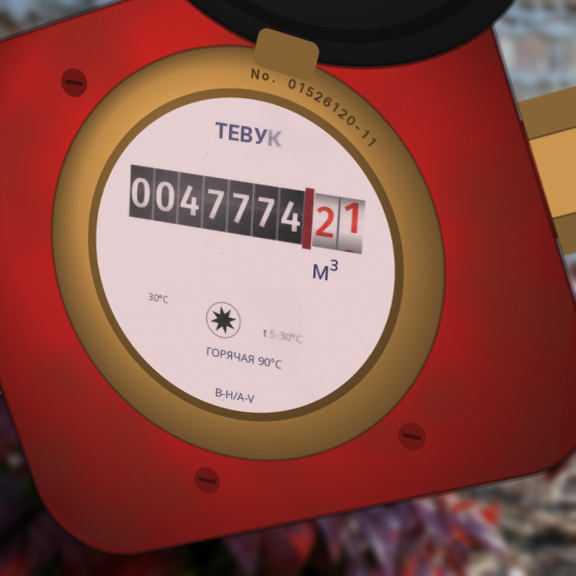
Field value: 47774.21 m³
